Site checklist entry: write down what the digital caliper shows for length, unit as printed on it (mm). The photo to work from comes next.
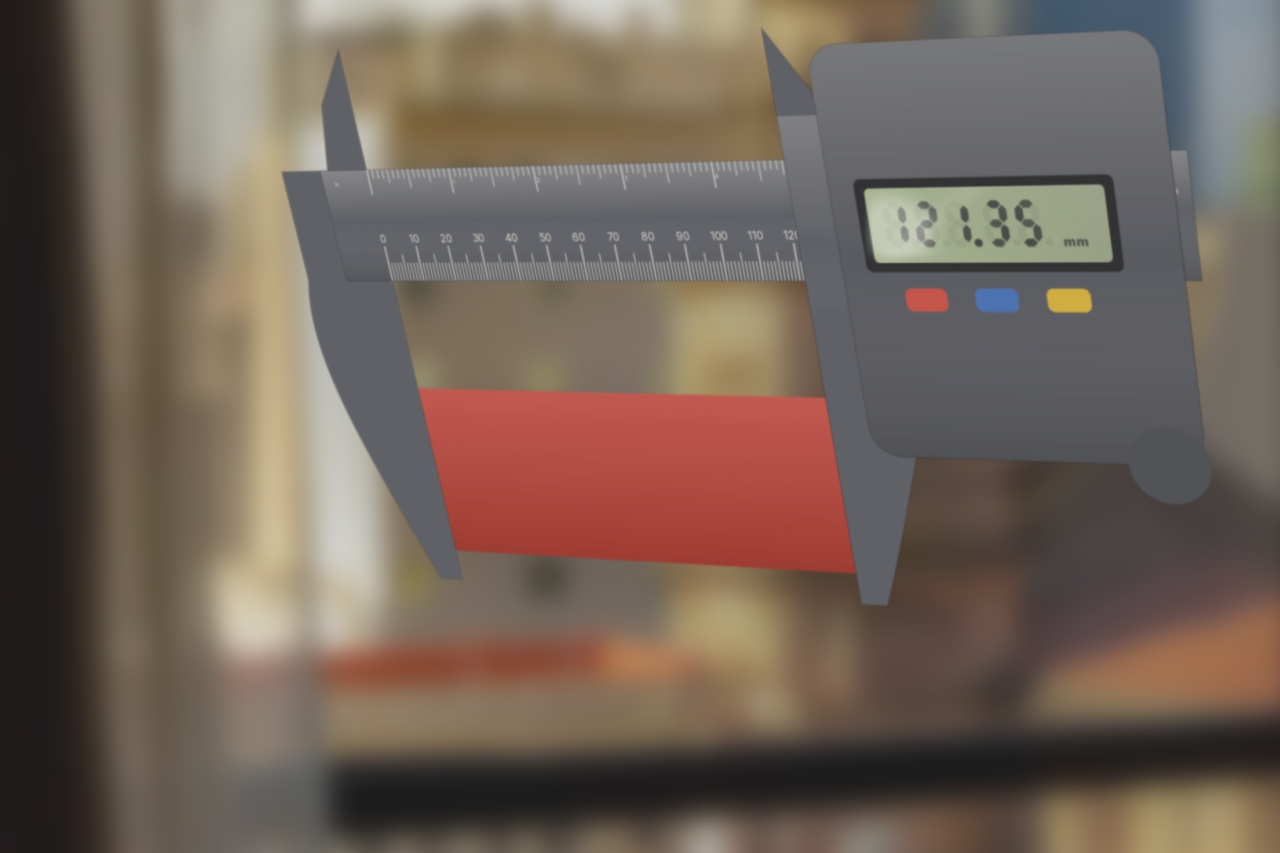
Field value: 121.35 mm
